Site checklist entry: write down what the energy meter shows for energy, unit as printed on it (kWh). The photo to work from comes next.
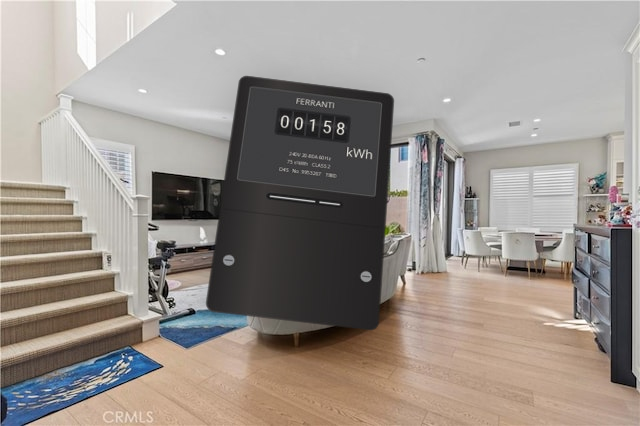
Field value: 158 kWh
